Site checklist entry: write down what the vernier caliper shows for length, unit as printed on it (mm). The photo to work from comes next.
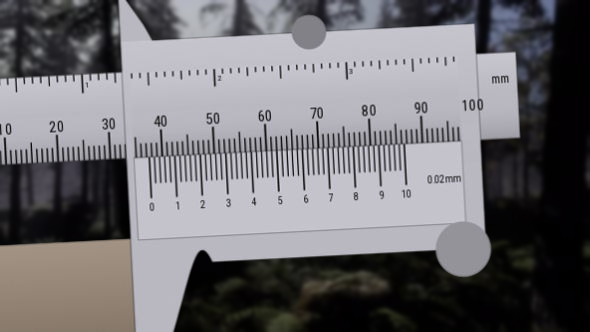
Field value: 37.5 mm
